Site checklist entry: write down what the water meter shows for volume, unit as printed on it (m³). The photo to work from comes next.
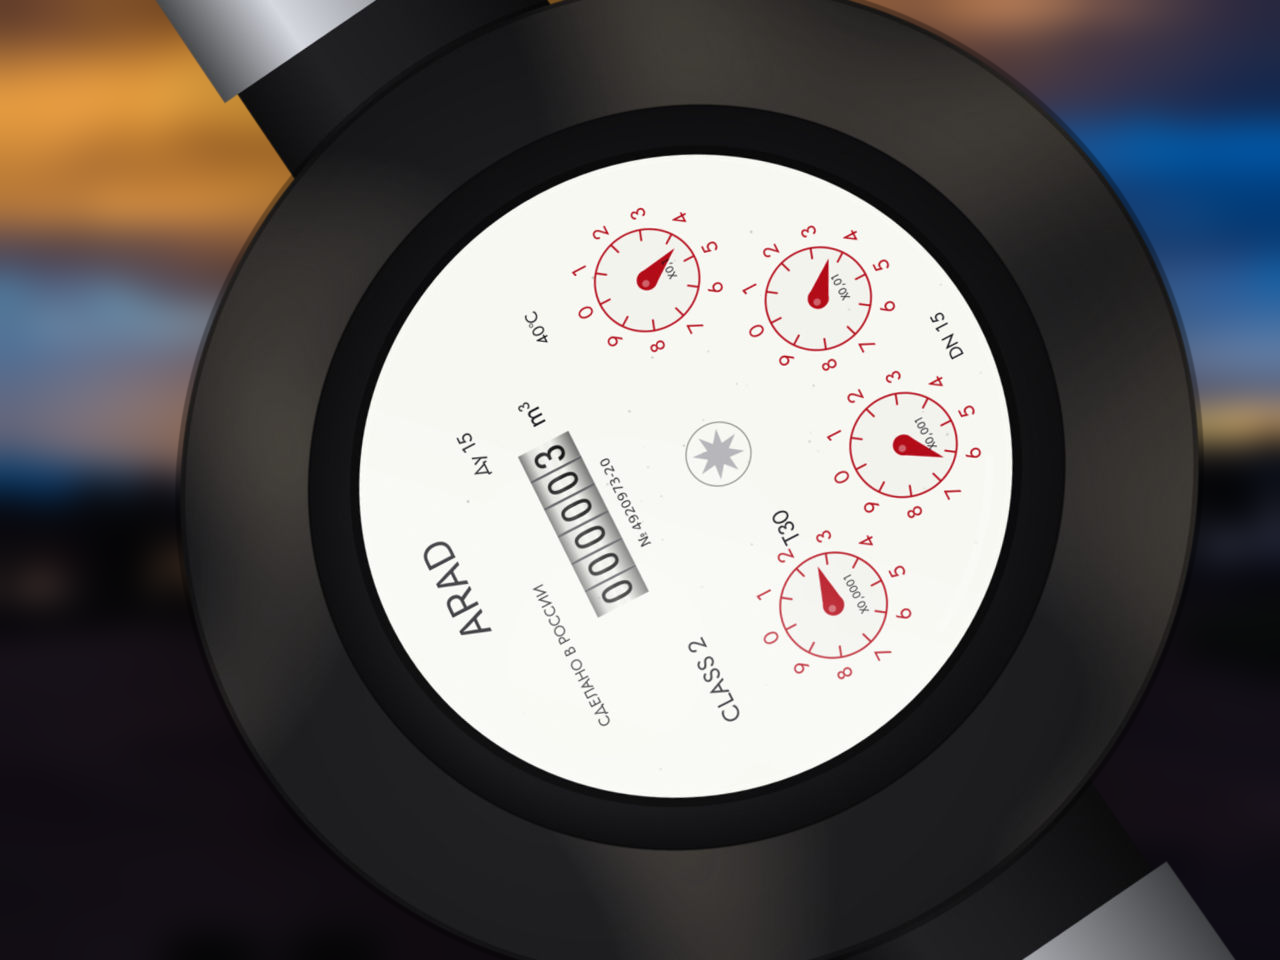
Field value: 3.4362 m³
